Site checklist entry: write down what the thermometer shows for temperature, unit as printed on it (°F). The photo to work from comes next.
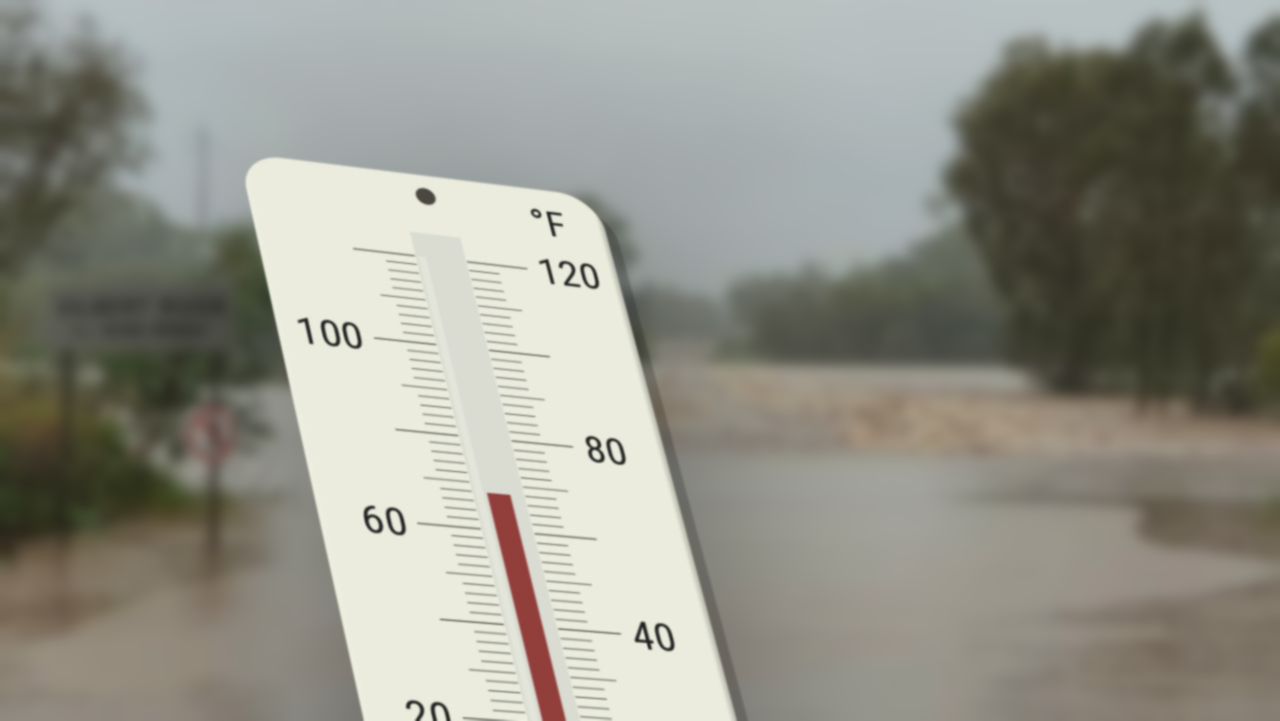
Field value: 68 °F
